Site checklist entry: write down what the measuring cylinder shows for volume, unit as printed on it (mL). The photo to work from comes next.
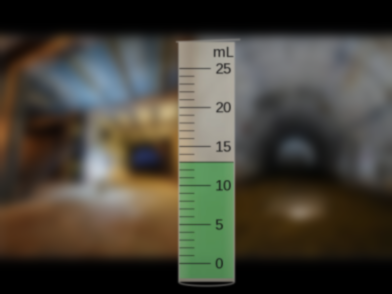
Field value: 13 mL
